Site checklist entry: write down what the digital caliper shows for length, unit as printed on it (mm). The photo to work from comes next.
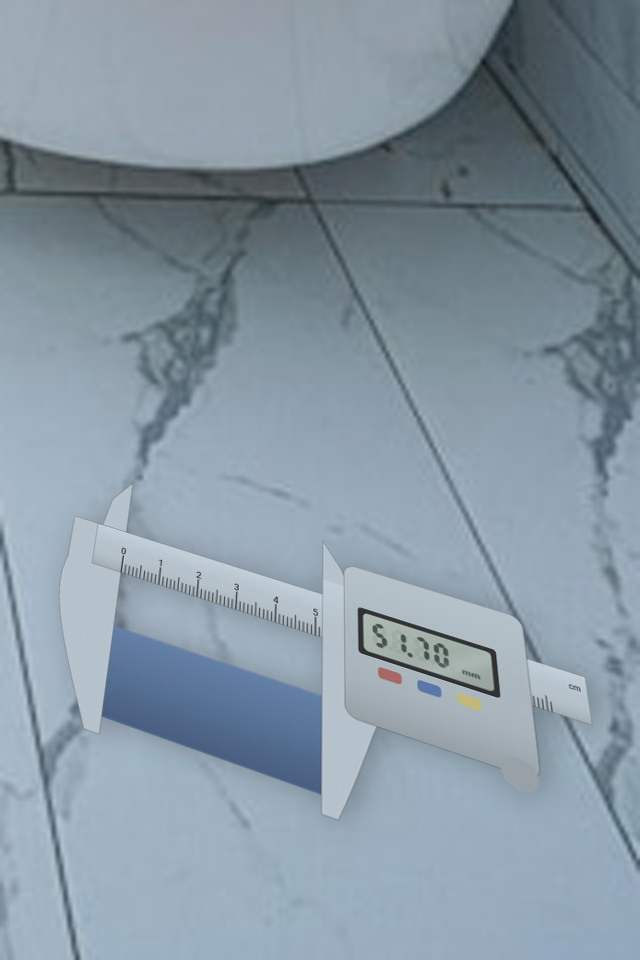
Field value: 51.70 mm
